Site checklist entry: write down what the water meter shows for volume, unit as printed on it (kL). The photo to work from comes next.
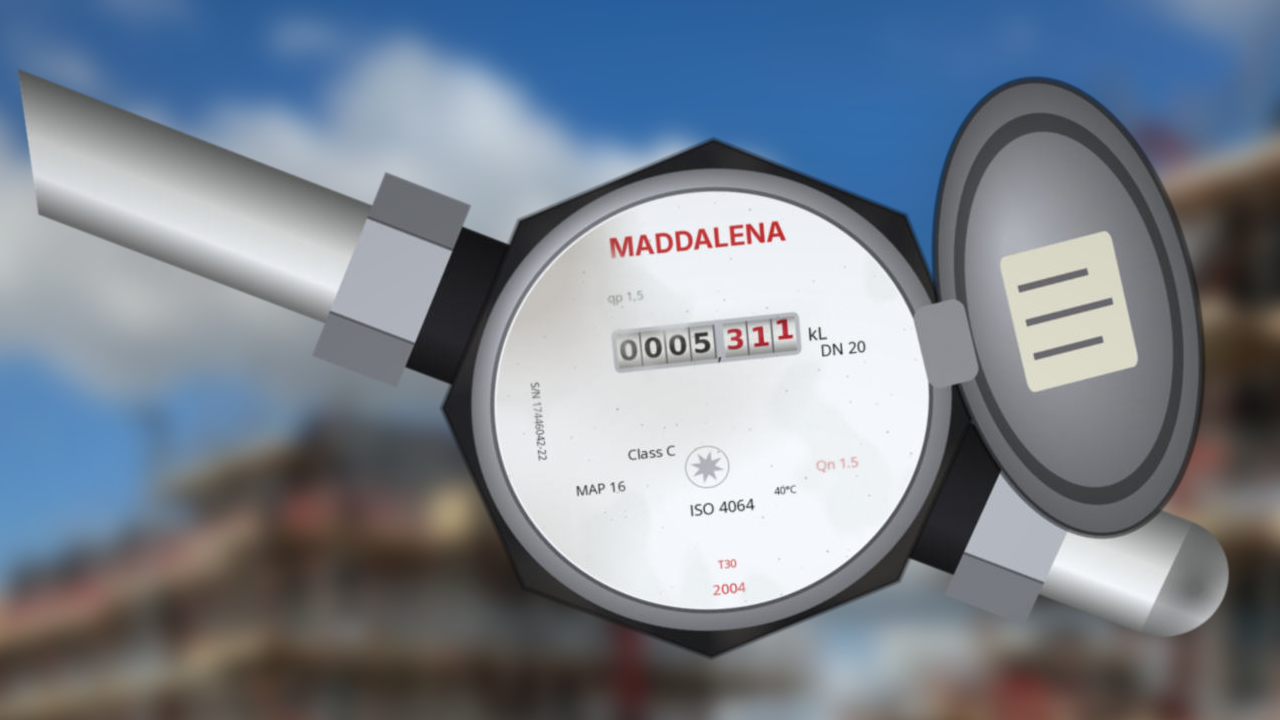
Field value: 5.311 kL
